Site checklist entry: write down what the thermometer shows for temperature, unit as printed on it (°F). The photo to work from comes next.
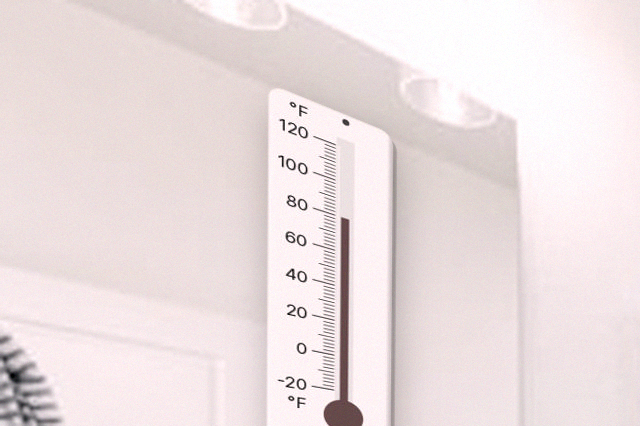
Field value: 80 °F
